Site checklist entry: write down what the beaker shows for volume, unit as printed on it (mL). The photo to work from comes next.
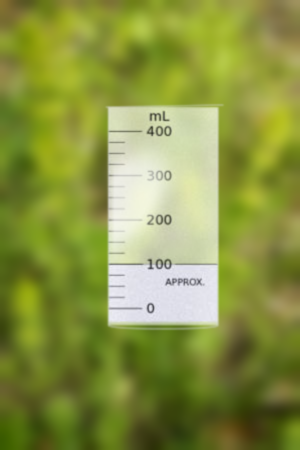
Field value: 100 mL
